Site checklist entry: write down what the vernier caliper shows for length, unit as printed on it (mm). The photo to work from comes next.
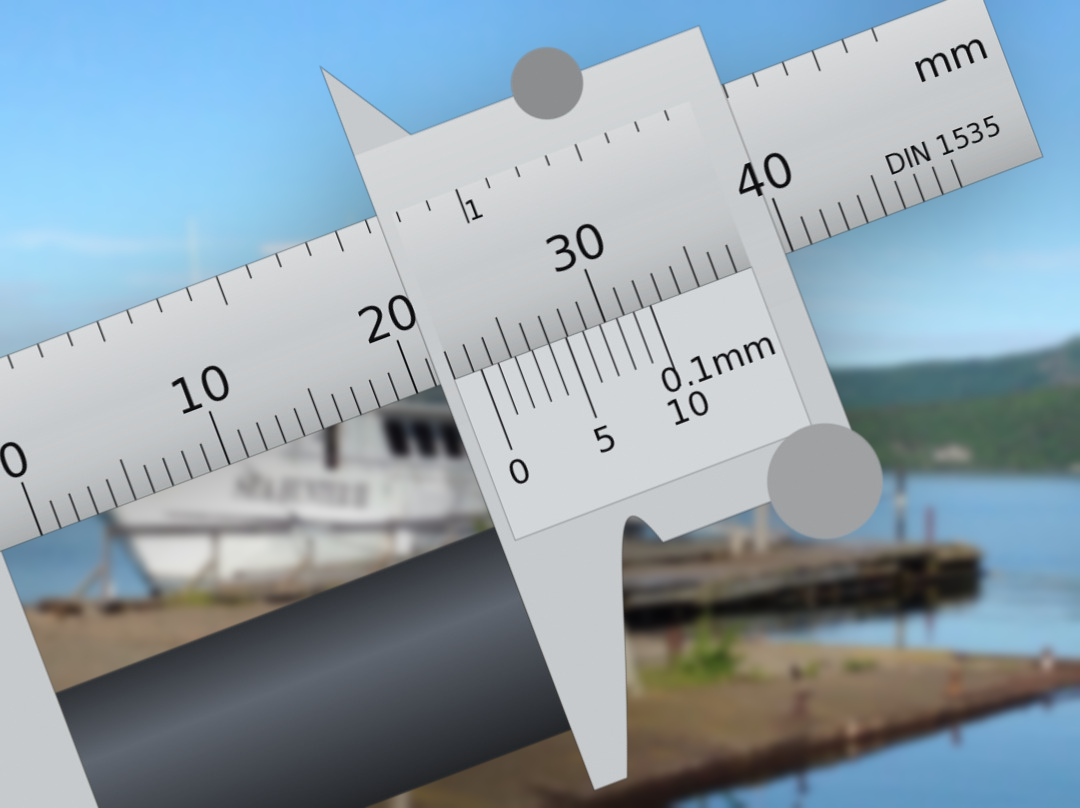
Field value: 23.4 mm
